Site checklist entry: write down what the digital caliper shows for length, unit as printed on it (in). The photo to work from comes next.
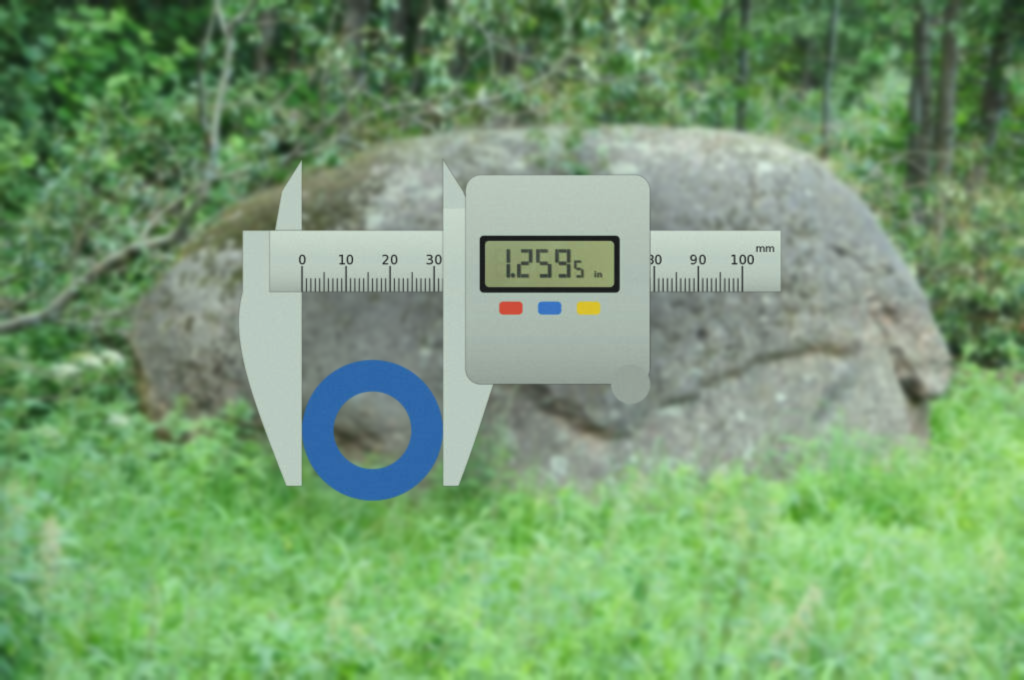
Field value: 1.2595 in
